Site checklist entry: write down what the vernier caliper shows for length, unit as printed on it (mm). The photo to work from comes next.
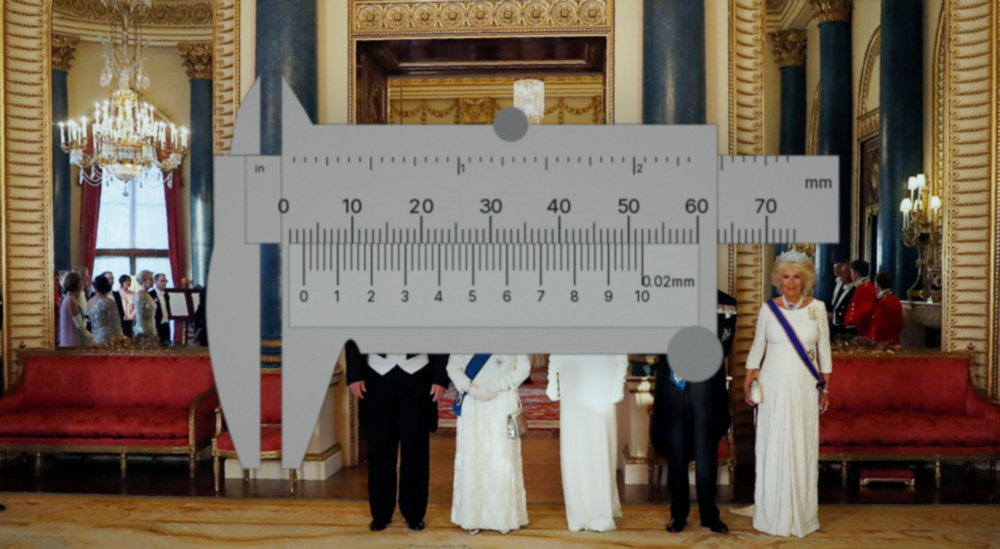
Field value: 3.0 mm
